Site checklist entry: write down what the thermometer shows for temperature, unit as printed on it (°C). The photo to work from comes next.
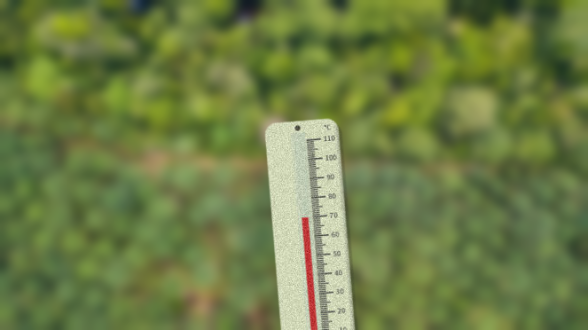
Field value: 70 °C
